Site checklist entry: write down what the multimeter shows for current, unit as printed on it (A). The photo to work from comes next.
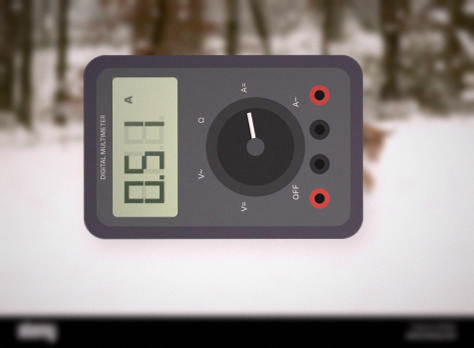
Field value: 0.51 A
